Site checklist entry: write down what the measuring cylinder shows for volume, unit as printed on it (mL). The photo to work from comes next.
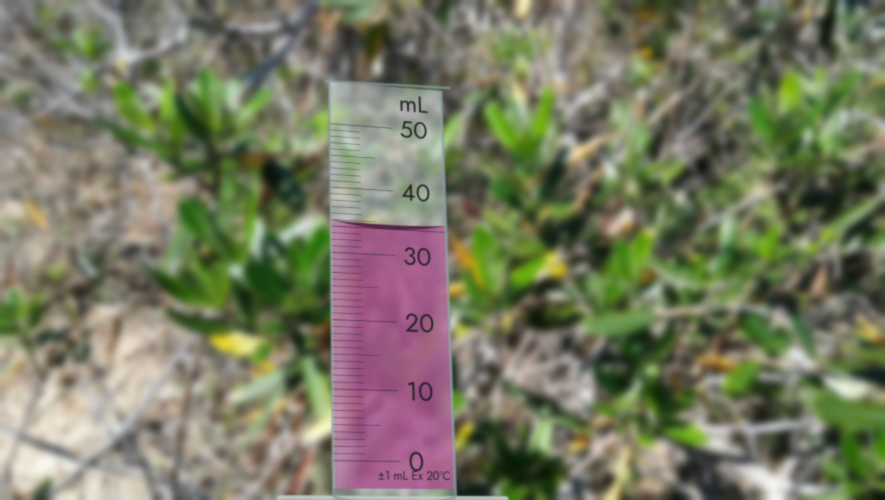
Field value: 34 mL
